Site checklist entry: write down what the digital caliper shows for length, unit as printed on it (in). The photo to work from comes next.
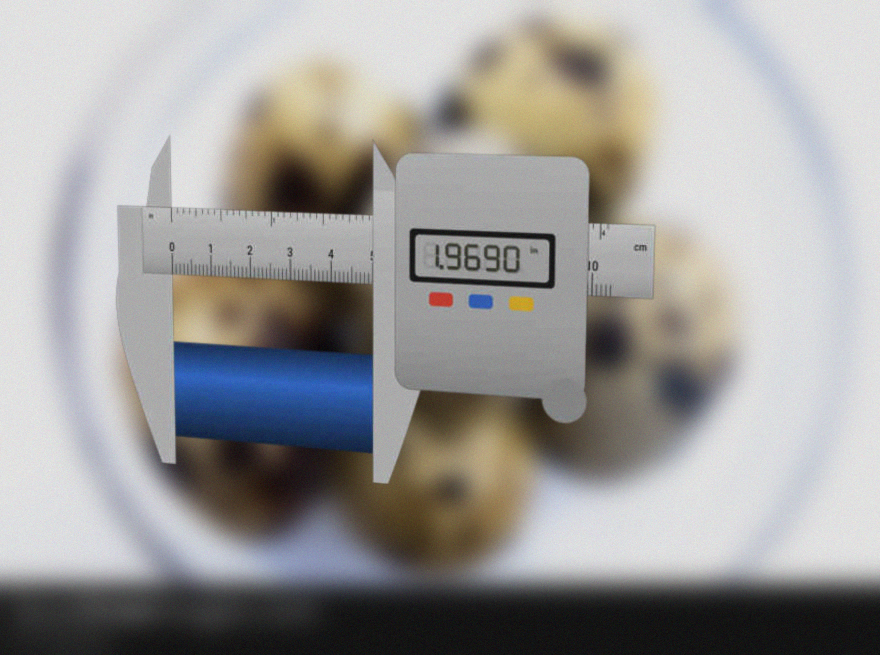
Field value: 1.9690 in
